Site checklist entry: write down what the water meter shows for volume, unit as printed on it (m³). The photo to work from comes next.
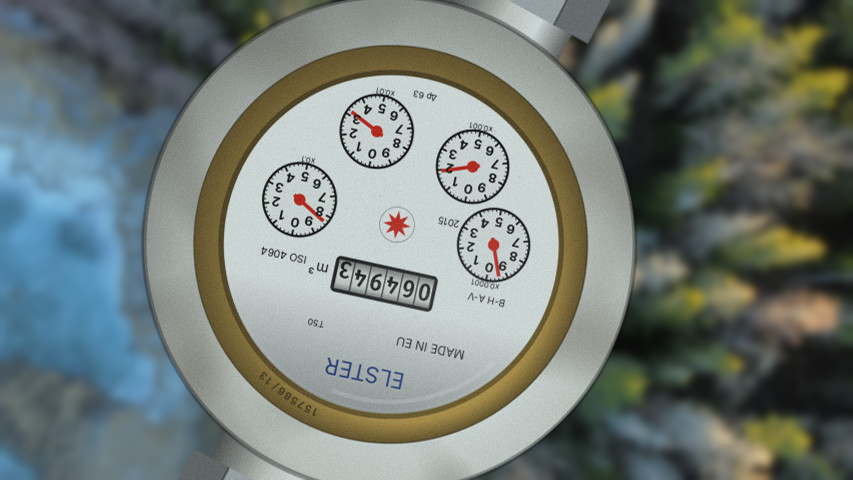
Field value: 64942.8319 m³
